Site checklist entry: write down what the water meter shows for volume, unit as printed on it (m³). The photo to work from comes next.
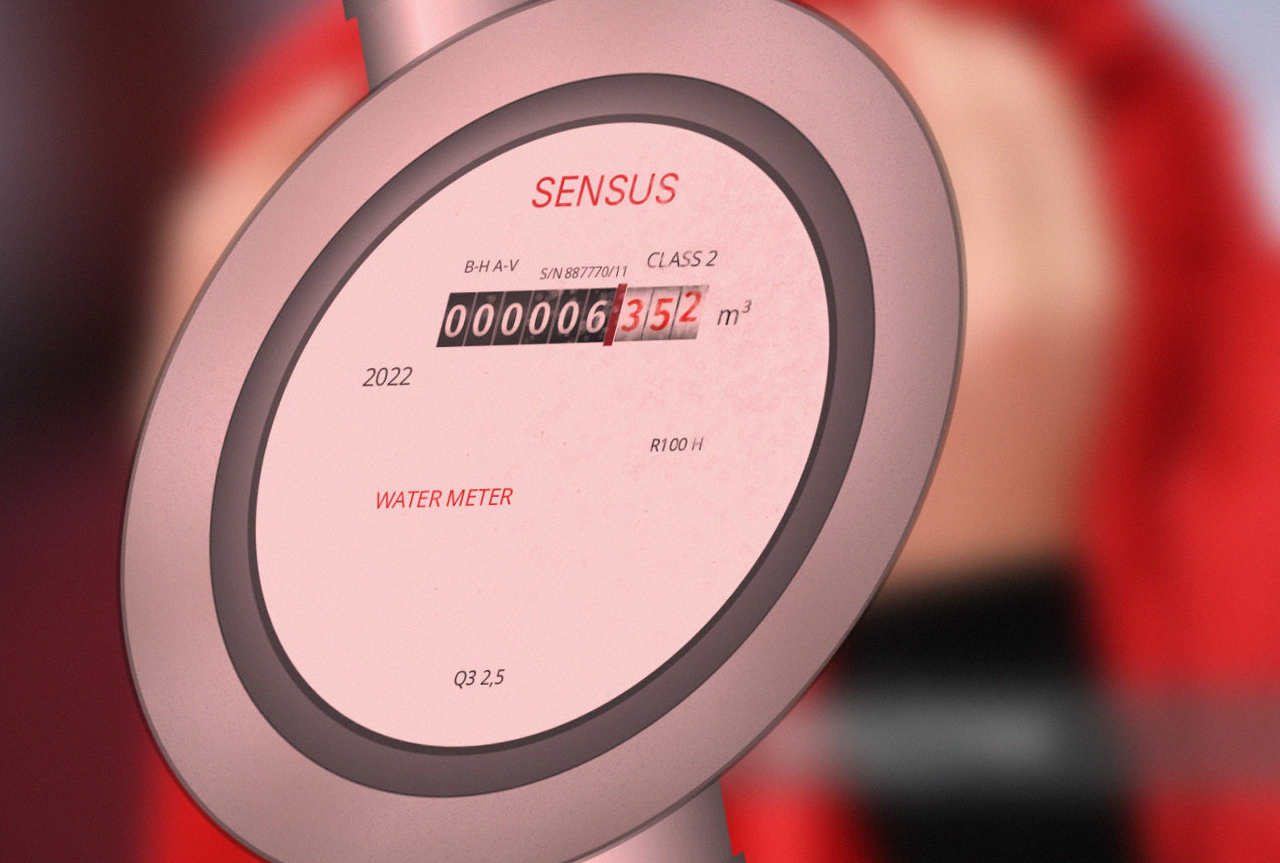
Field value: 6.352 m³
